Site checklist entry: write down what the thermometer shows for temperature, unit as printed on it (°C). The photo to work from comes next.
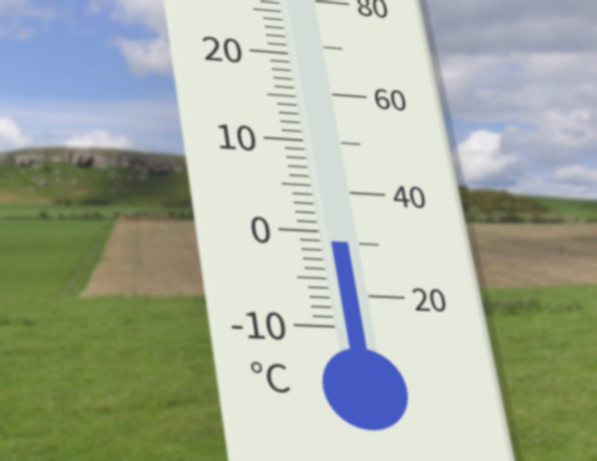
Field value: -1 °C
